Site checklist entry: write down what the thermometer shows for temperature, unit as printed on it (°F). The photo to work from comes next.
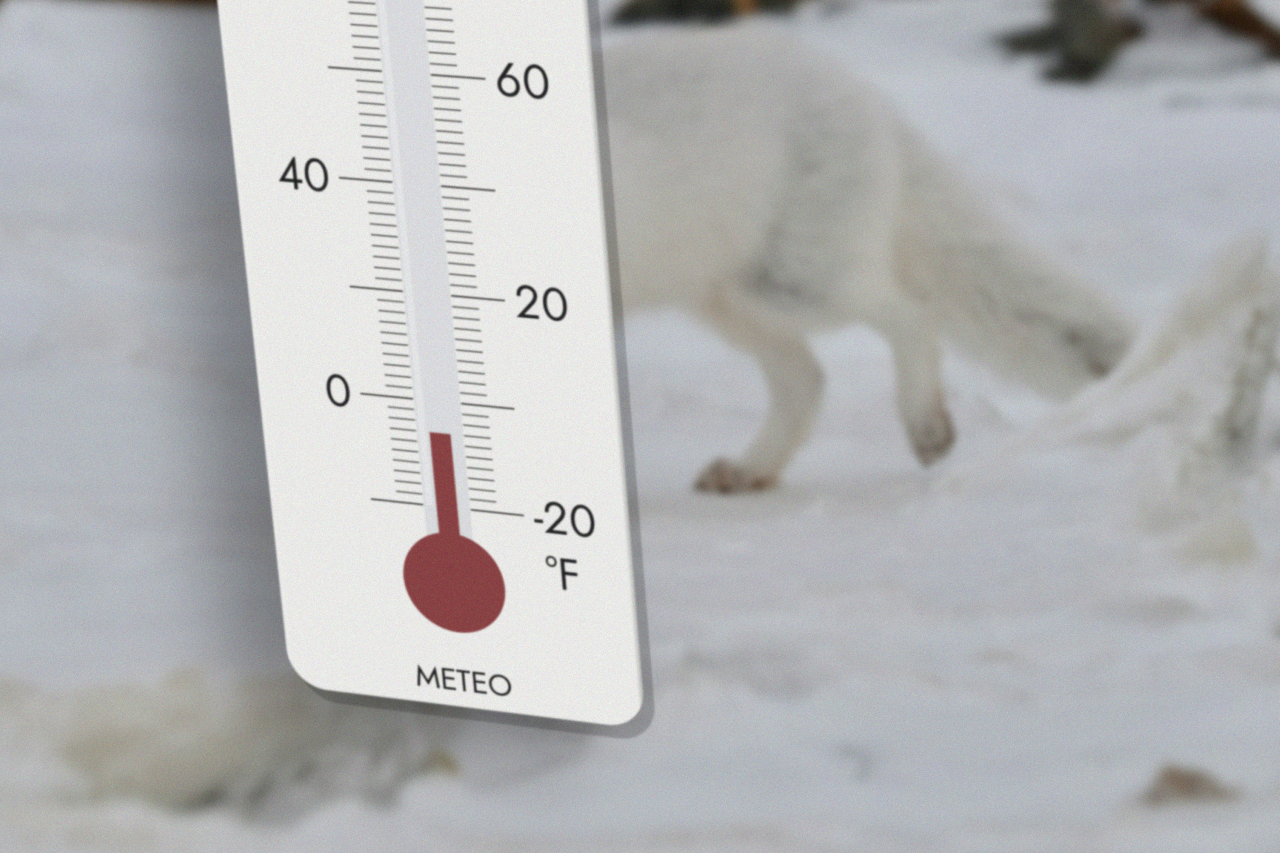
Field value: -6 °F
